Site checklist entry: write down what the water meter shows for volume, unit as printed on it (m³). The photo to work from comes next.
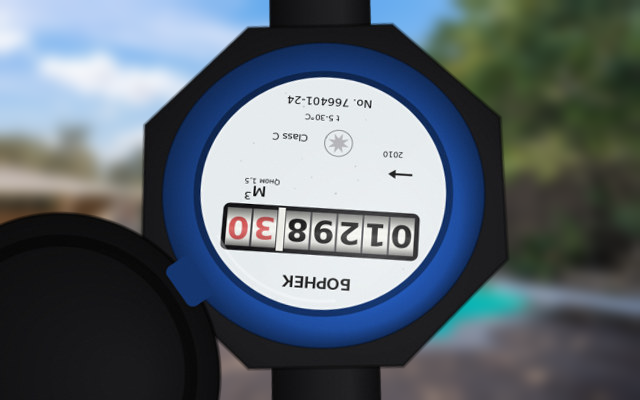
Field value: 1298.30 m³
